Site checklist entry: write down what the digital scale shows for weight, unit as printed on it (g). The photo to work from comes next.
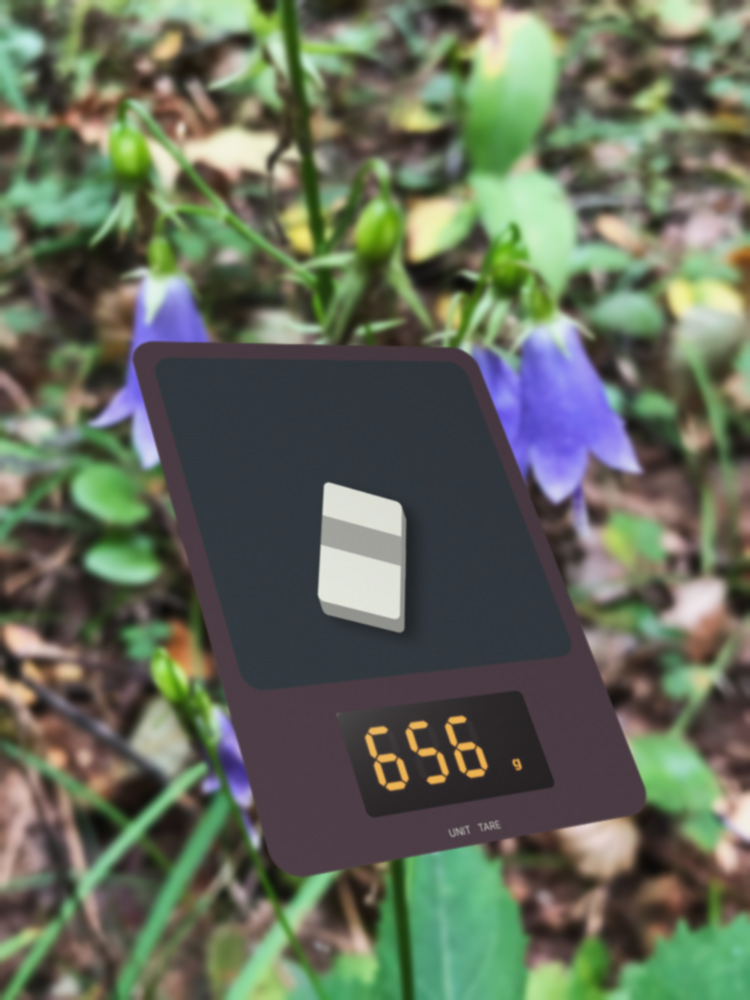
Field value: 656 g
